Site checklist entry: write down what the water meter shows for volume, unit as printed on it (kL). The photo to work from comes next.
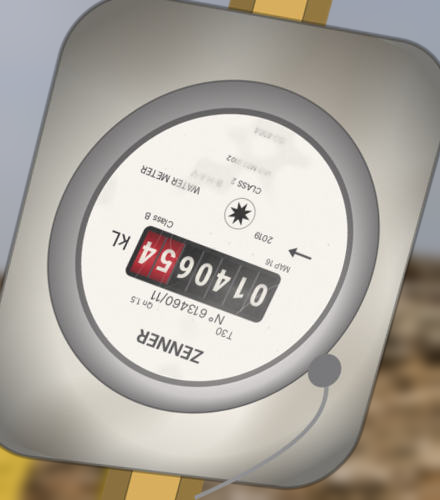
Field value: 1406.54 kL
